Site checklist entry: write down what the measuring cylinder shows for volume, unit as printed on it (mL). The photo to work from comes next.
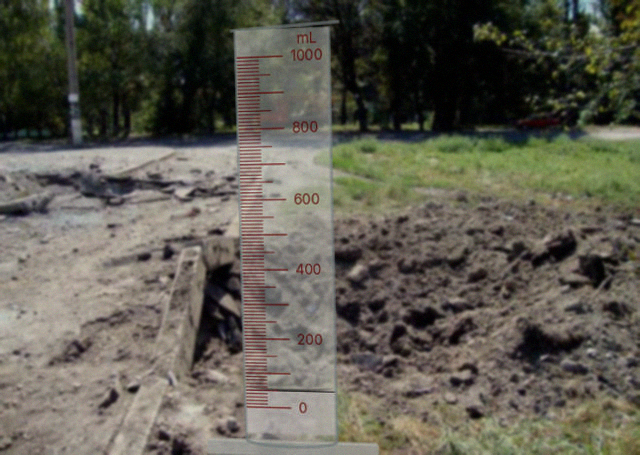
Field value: 50 mL
